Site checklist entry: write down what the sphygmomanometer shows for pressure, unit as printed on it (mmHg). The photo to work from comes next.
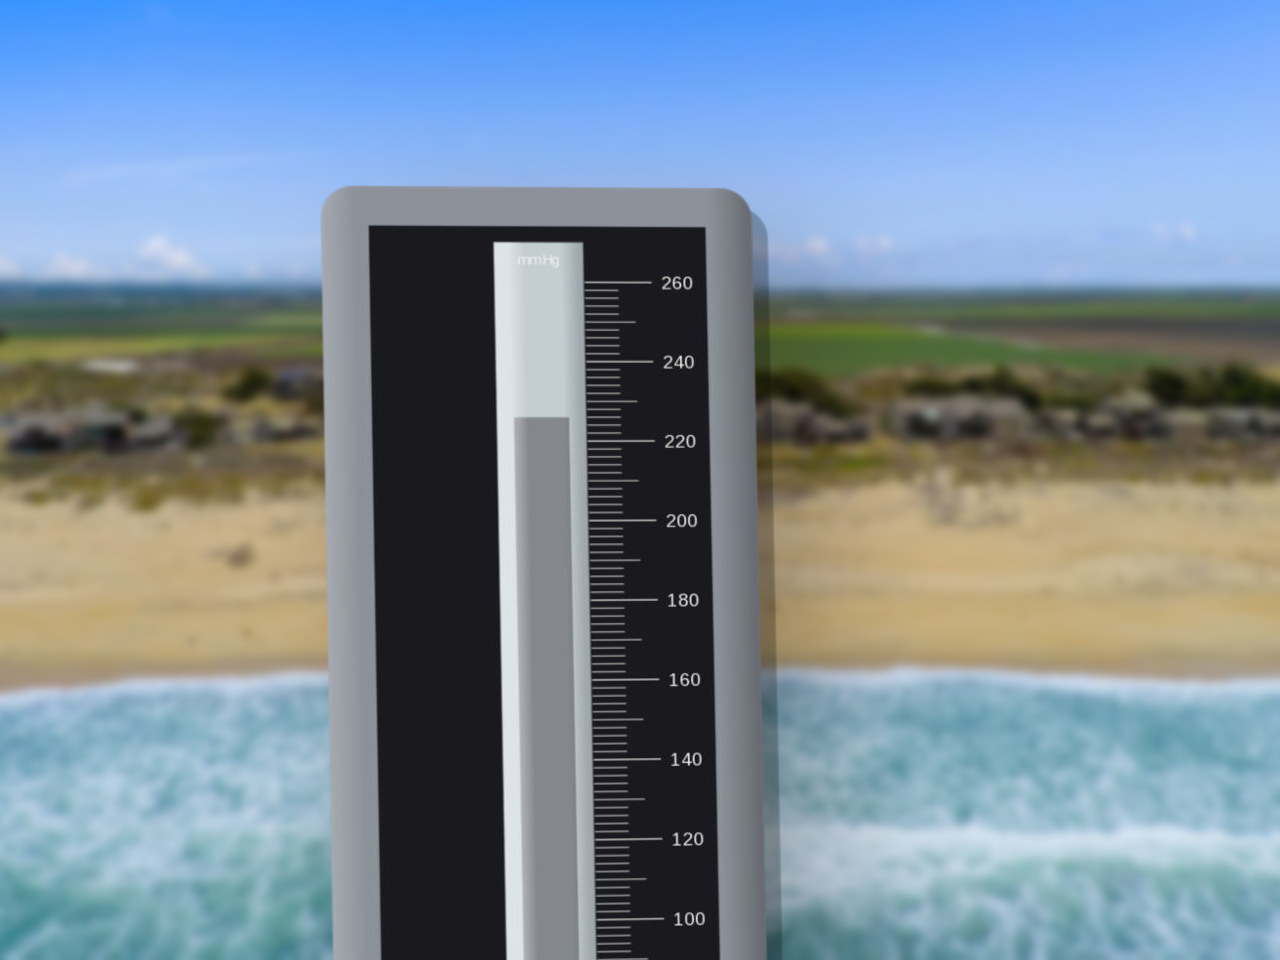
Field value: 226 mmHg
